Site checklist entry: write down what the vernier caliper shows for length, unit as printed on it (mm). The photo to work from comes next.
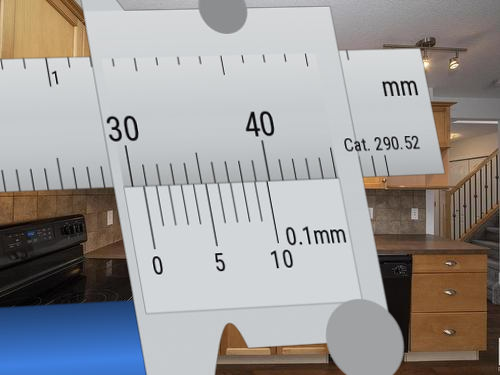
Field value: 30.8 mm
